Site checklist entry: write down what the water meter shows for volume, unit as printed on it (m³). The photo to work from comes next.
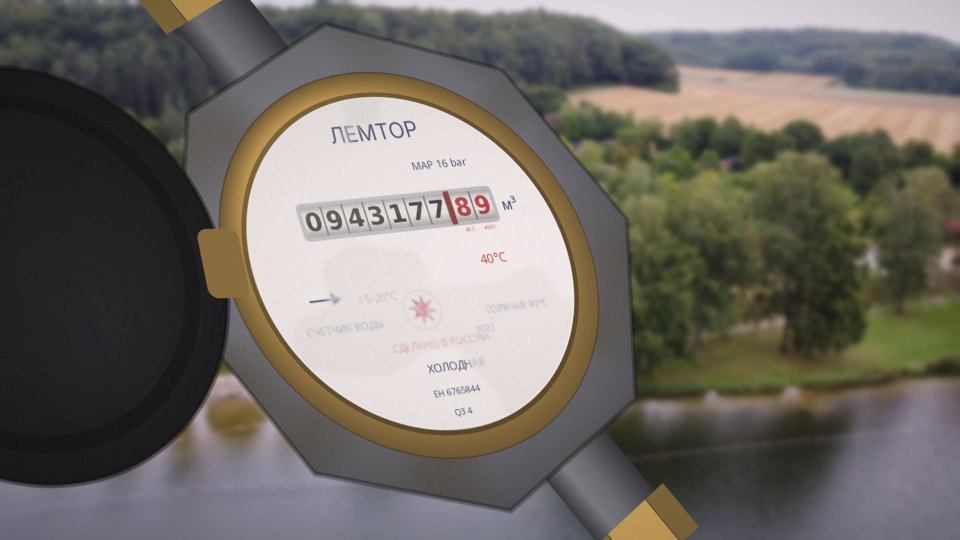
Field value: 943177.89 m³
